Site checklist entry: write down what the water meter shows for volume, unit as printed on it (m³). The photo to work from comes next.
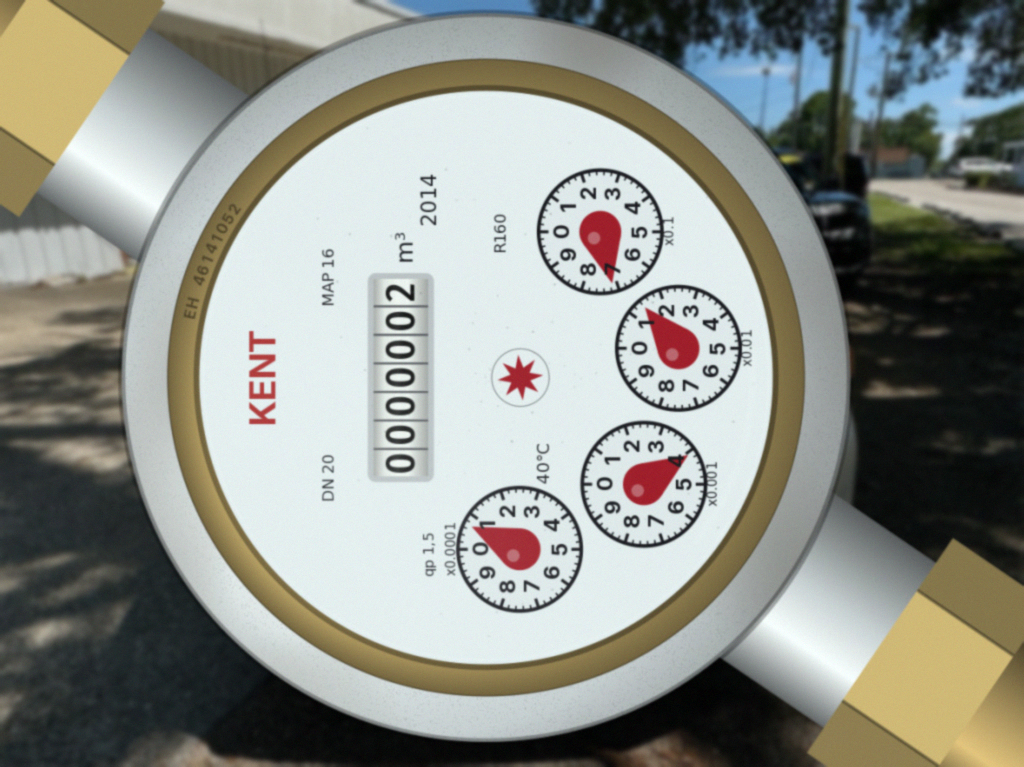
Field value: 2.7140 m³
